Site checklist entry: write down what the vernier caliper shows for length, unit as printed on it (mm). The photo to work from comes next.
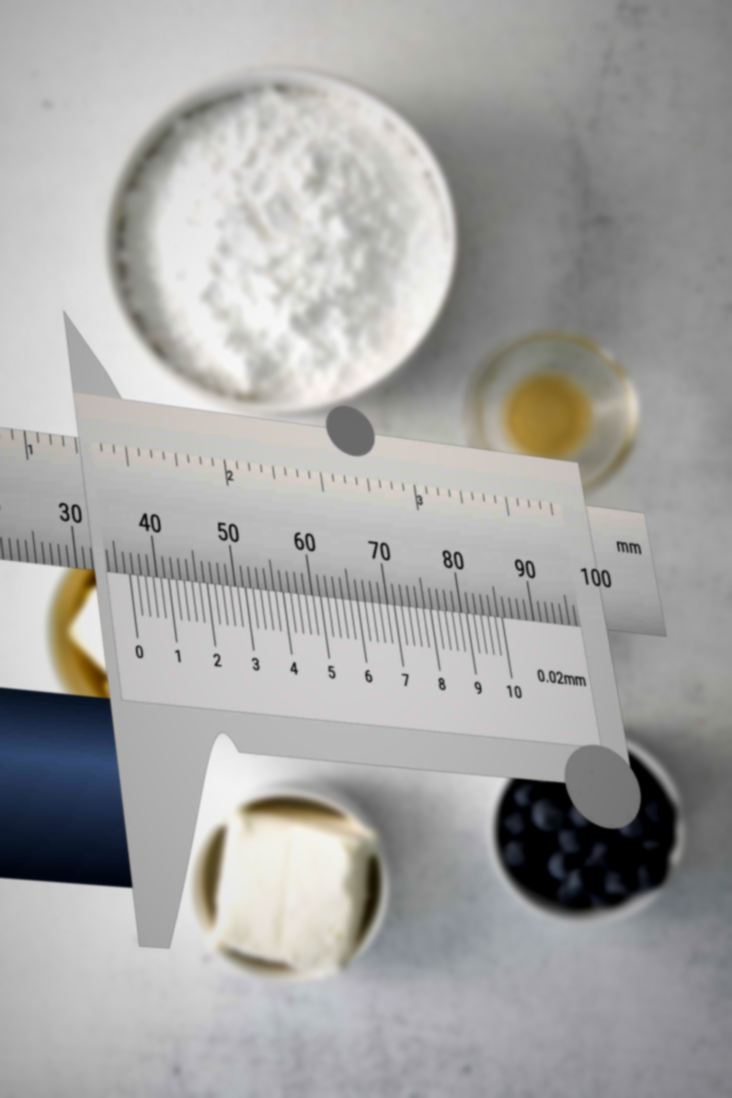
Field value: 36.6 mm
